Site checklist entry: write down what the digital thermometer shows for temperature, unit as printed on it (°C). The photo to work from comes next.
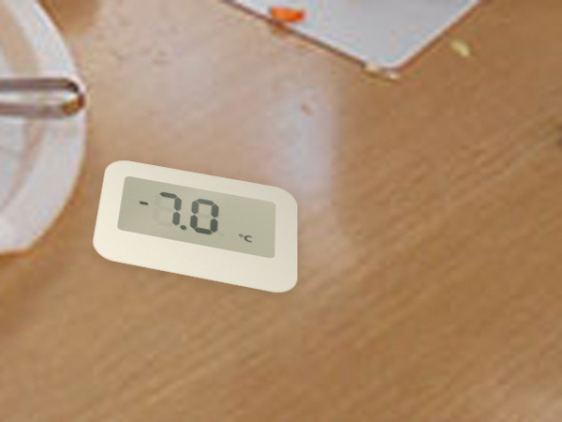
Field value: -7.0 °C
